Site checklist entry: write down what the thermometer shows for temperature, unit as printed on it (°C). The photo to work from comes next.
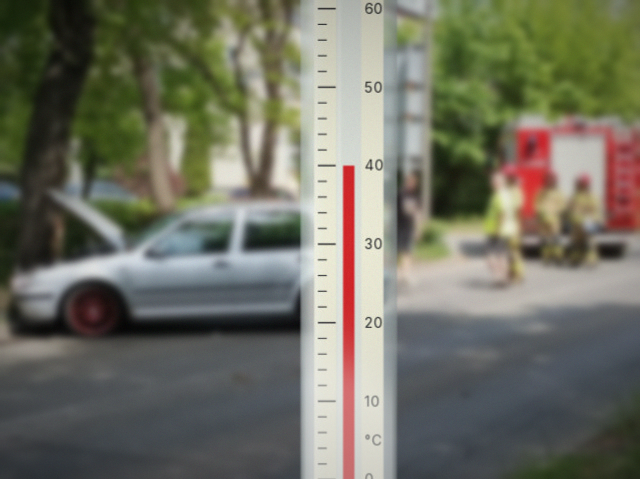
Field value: 40 °C
